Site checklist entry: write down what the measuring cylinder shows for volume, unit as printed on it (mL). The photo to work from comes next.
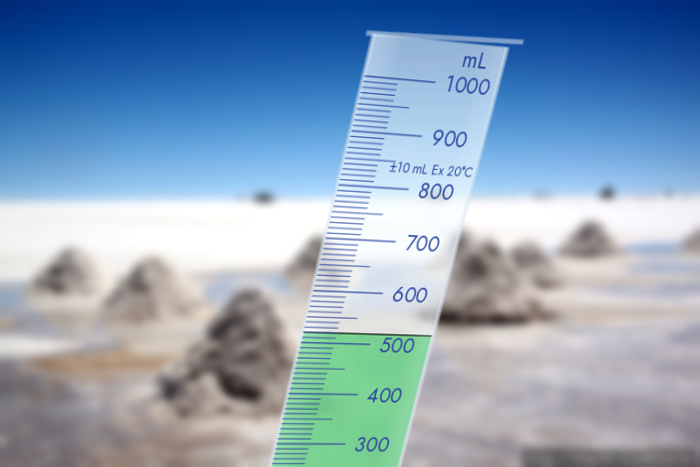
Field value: 520 mL
